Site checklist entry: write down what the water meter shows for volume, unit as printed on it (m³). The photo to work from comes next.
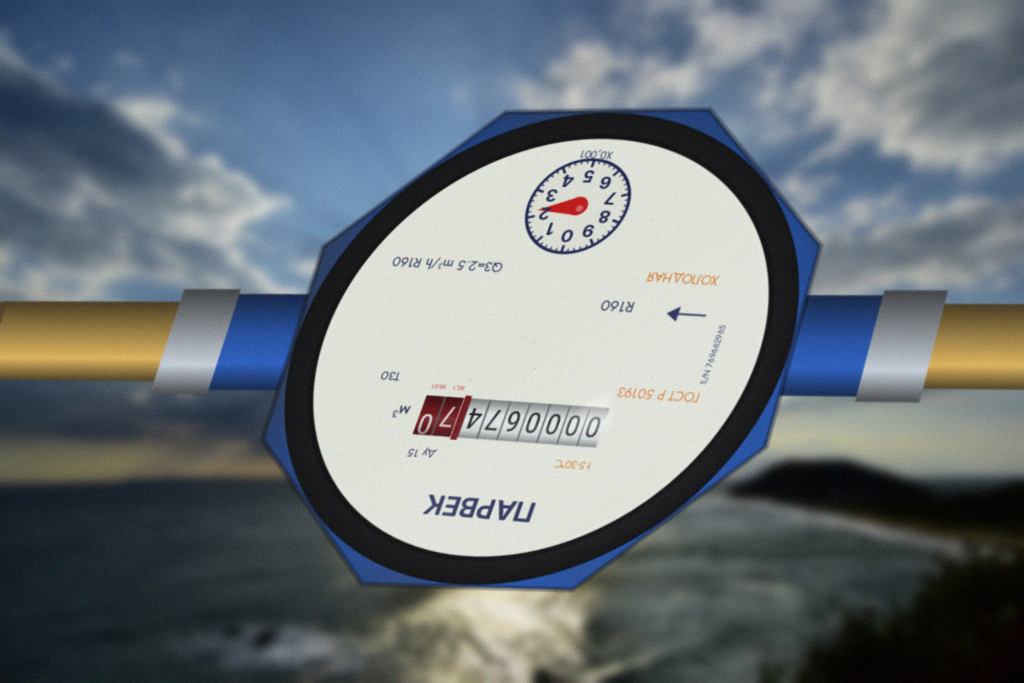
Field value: 674.702 m³
